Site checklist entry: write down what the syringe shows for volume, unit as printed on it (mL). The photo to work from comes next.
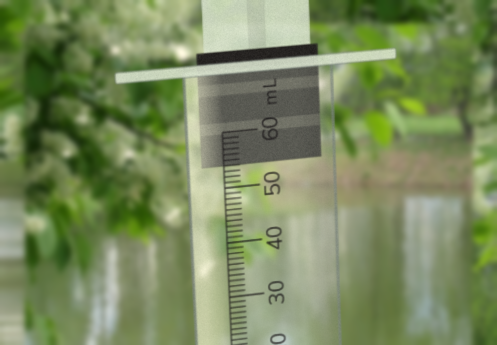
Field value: 54 mL
